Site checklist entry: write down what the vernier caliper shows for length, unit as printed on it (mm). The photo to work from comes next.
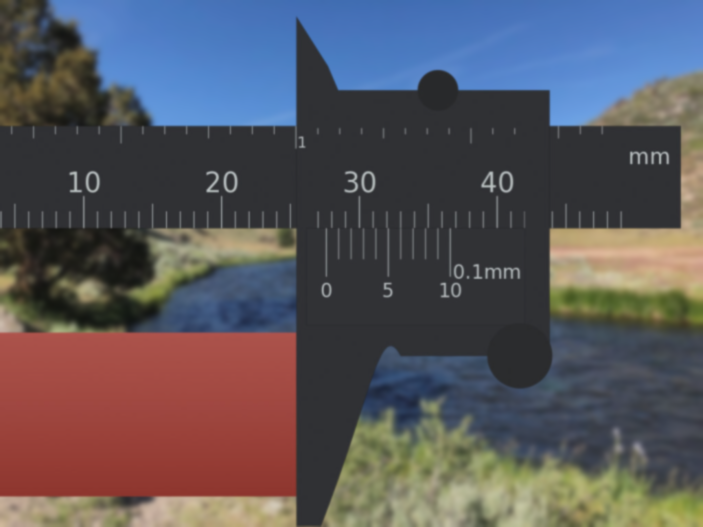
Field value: 27.6 mm
